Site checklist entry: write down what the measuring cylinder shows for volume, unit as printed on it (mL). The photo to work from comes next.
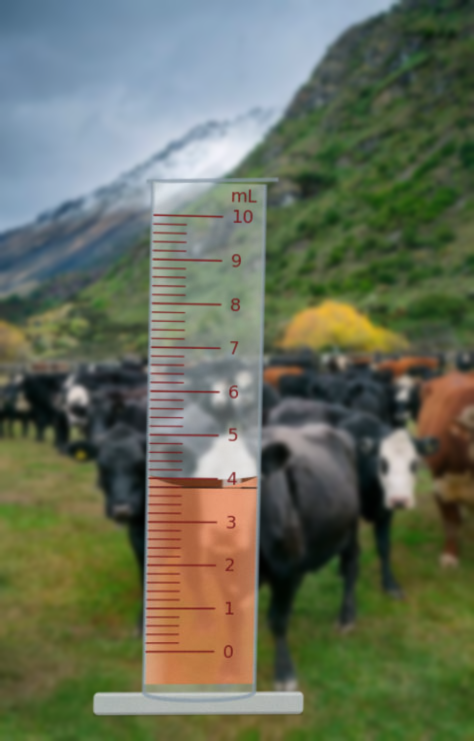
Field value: 3.8 mL
